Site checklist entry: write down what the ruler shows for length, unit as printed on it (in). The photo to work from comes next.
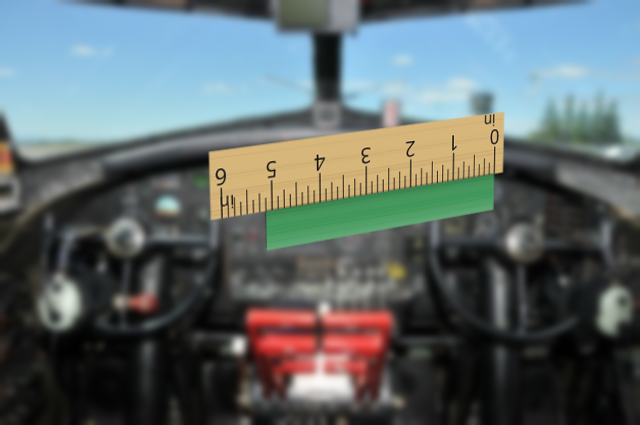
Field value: 5.125 in
